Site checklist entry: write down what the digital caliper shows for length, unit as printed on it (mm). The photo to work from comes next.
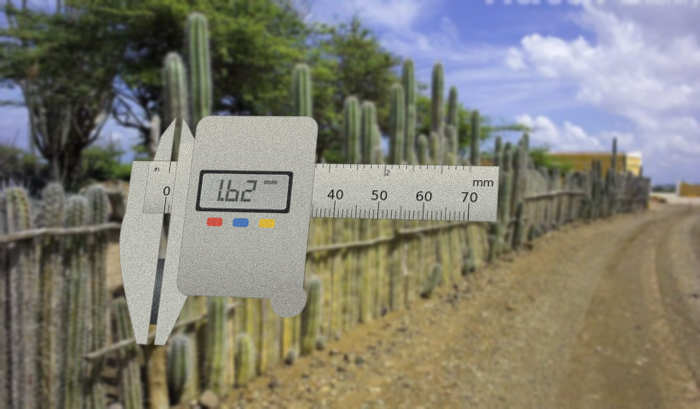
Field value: 1.62 mm
